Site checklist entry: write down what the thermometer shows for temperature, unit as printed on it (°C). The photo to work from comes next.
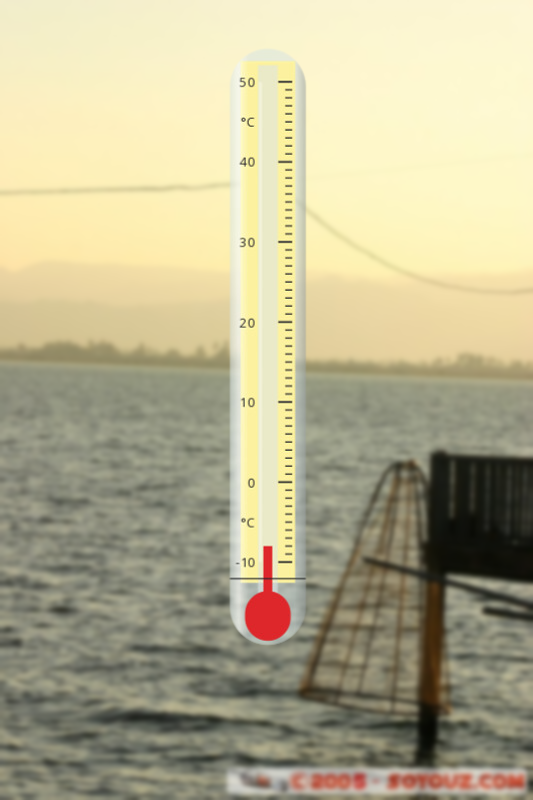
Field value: -8 °C
